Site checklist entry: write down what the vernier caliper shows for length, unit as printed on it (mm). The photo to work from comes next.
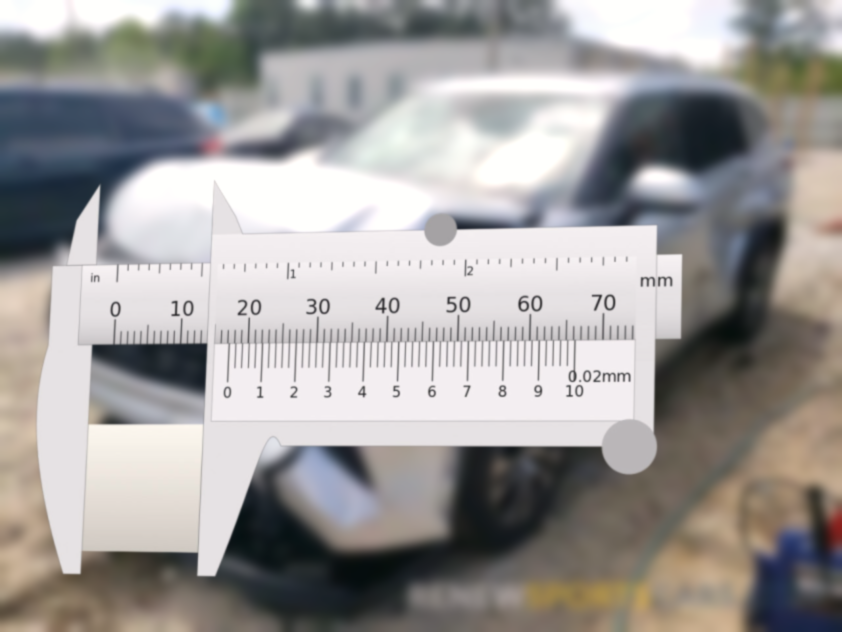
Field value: 17.2 mm
